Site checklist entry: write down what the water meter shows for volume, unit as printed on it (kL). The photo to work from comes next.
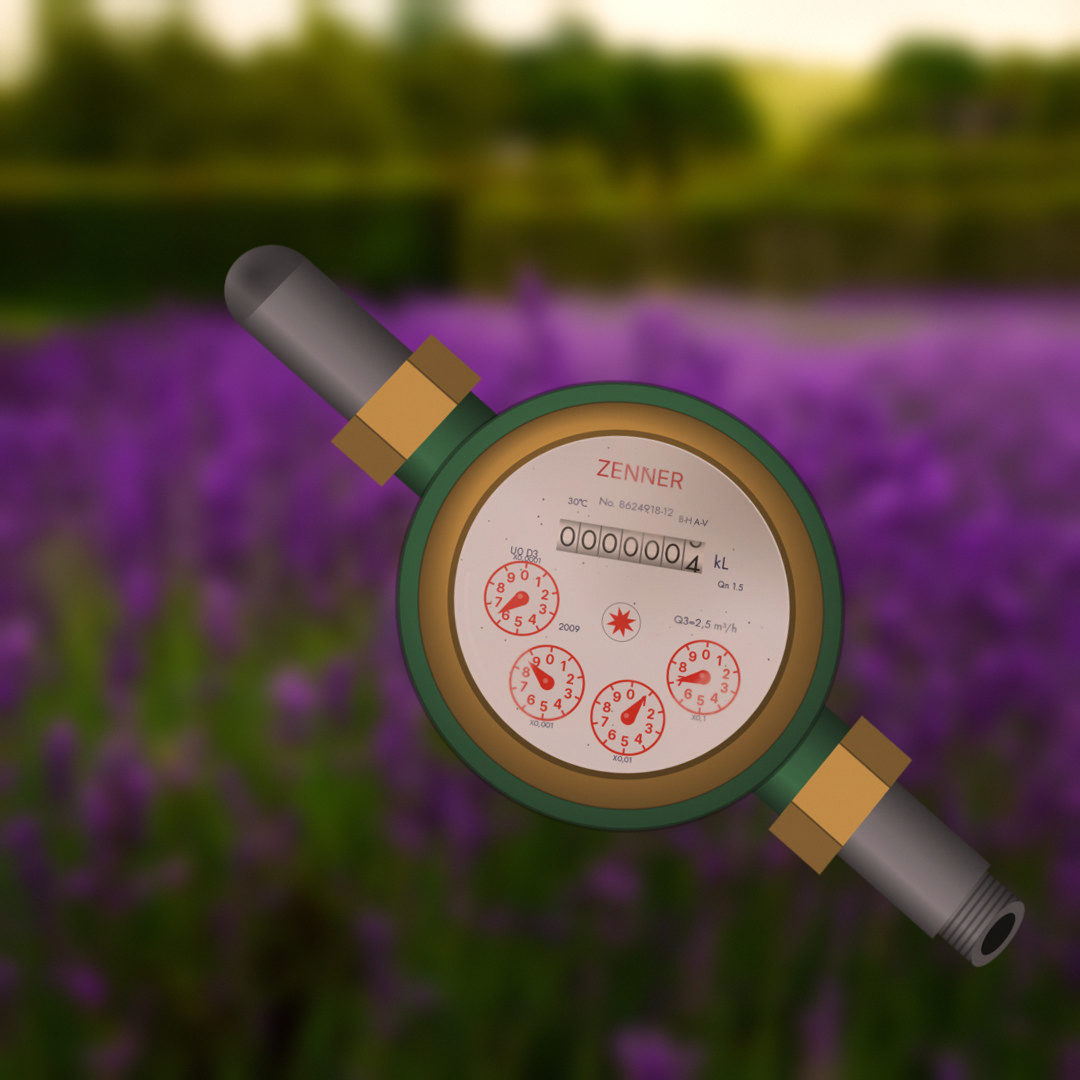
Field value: 3.7086 kL
